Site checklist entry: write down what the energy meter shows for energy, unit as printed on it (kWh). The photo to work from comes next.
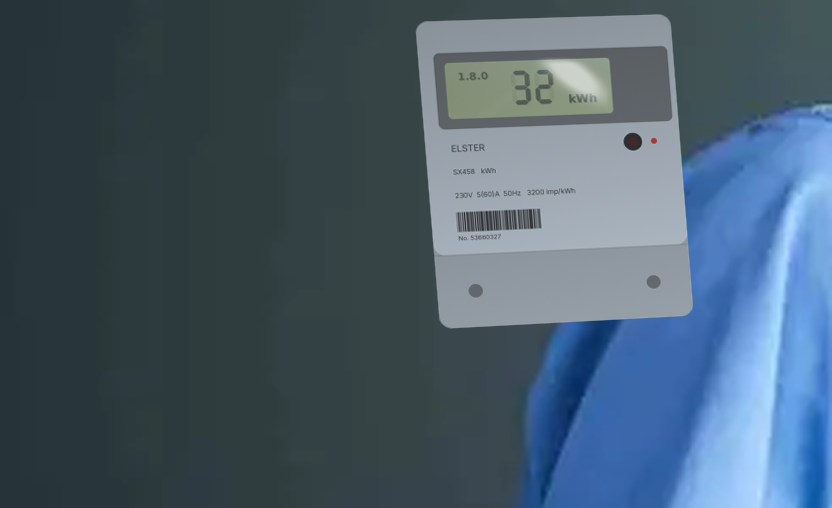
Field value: 32 kWh
